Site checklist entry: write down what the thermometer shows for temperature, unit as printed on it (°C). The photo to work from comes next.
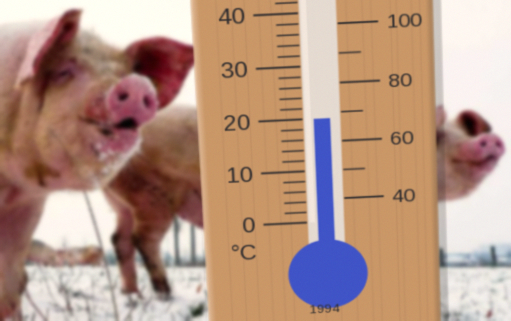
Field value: 20 °C
